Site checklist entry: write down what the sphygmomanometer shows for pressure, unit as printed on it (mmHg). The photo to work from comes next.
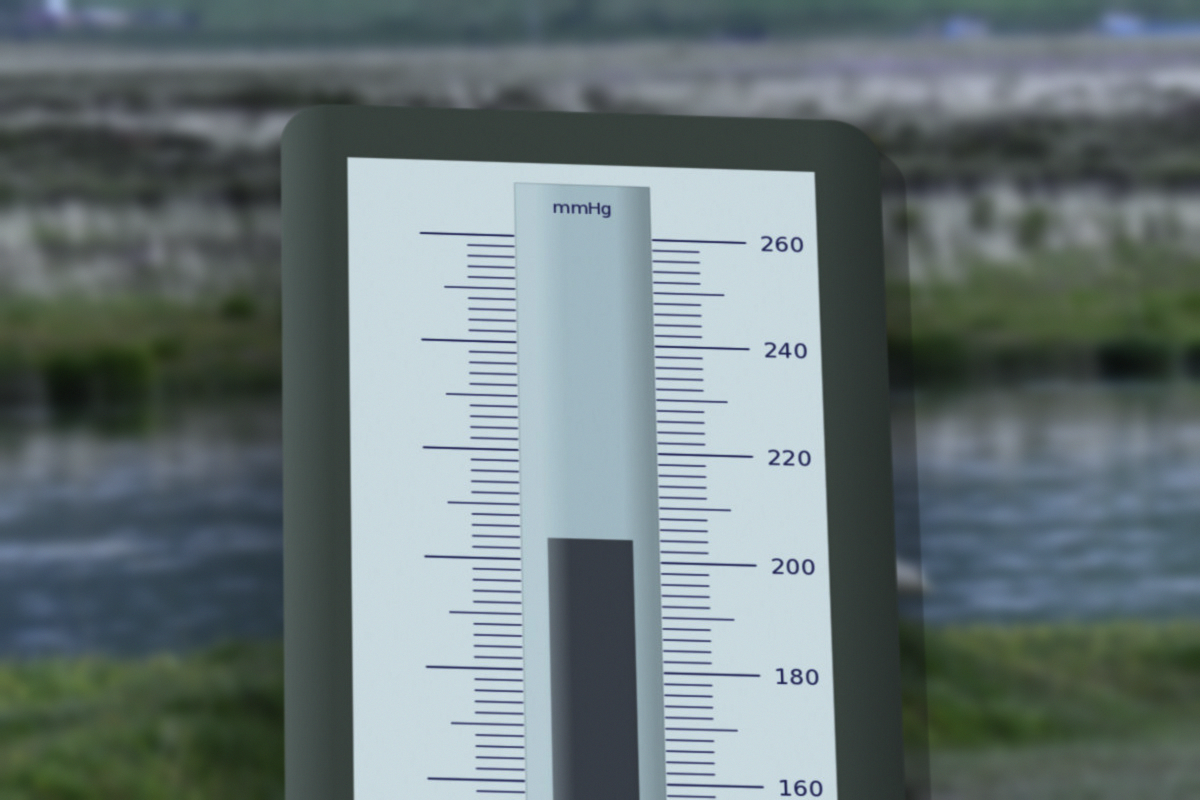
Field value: 204 mmHg
